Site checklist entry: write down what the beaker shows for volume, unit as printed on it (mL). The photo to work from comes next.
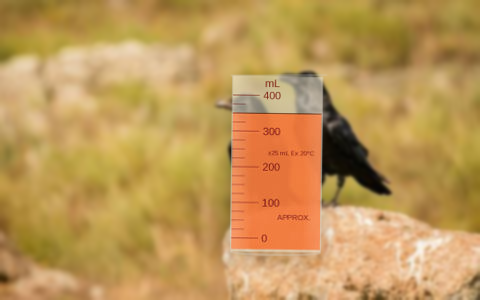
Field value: 350 mL
